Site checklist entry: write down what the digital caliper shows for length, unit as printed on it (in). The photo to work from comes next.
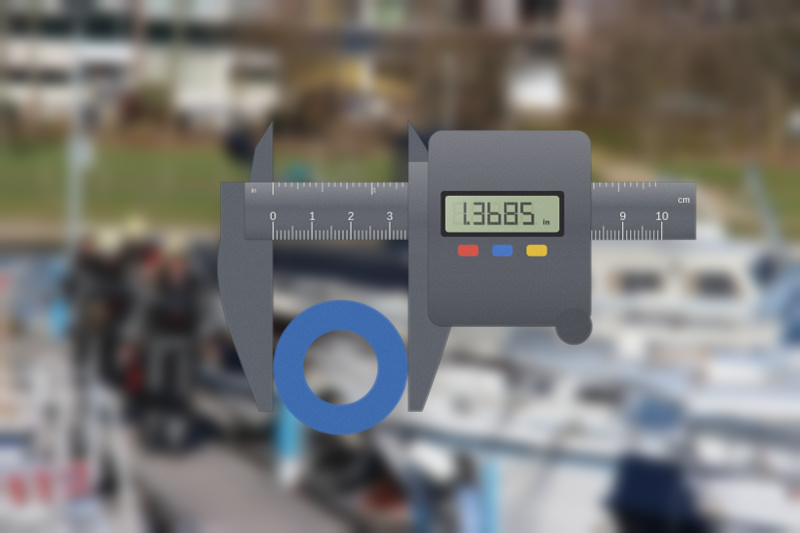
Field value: 1.3685 in
